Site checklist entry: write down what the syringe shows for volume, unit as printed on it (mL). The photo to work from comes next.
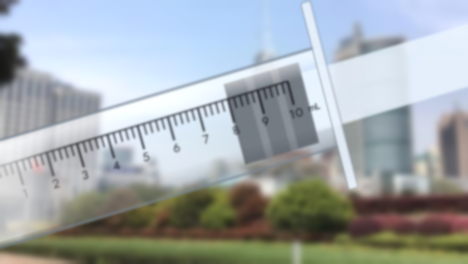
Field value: 8 mL
